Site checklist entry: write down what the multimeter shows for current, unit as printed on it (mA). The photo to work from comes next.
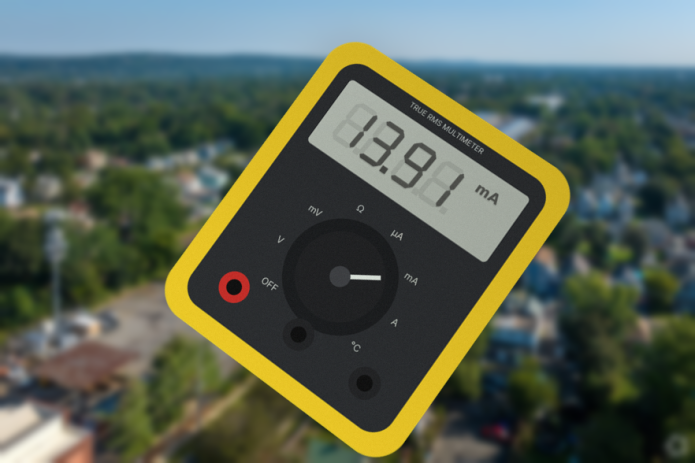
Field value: 13.91 mA
